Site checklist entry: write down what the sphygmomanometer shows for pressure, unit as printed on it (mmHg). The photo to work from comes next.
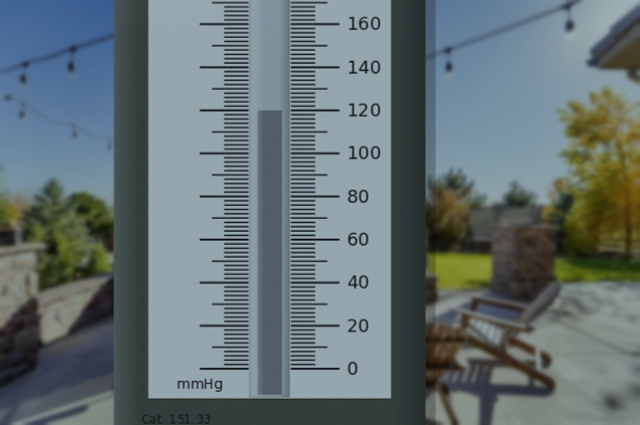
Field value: 120 mmHg
